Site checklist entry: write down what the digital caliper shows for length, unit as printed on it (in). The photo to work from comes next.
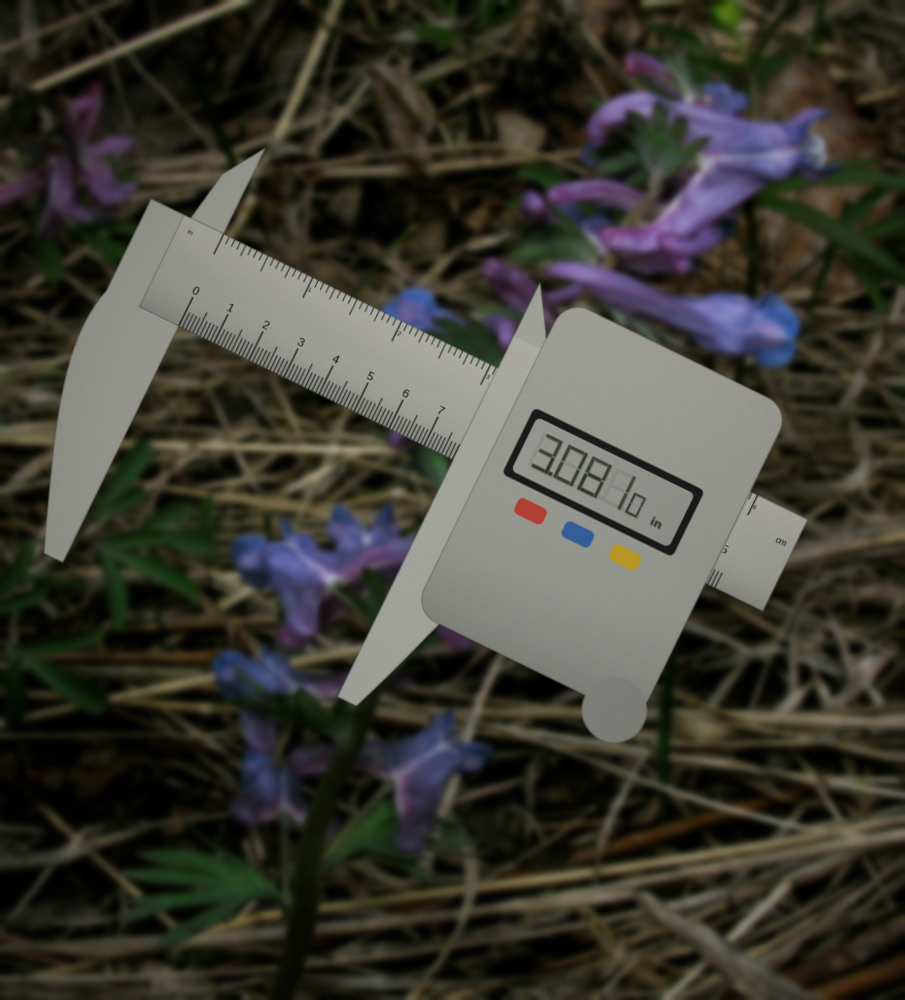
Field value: 3.0810 in
